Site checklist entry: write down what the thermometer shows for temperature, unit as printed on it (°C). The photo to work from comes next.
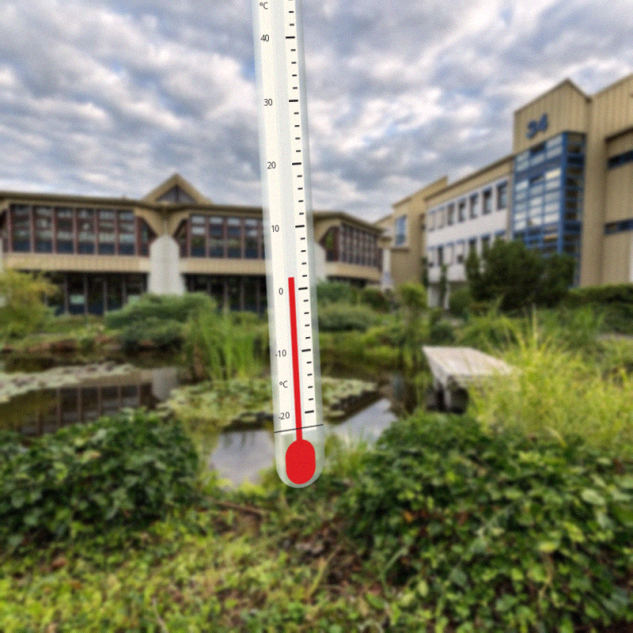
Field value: 2 °C
